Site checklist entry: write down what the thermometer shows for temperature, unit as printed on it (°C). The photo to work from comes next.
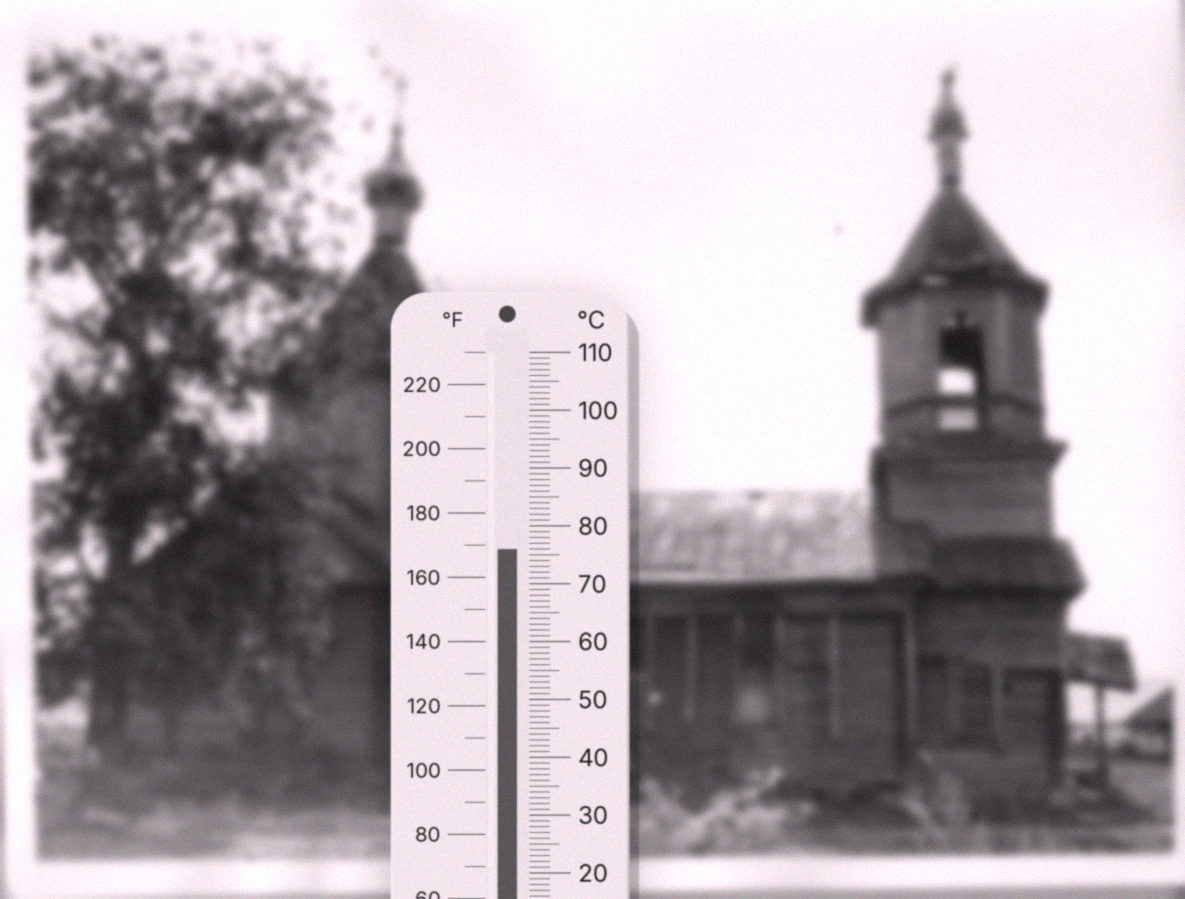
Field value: 76 °C
